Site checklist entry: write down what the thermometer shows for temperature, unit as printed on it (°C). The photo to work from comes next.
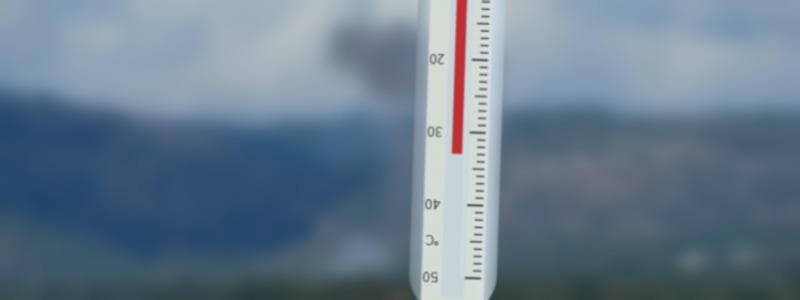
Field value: 33 °C
